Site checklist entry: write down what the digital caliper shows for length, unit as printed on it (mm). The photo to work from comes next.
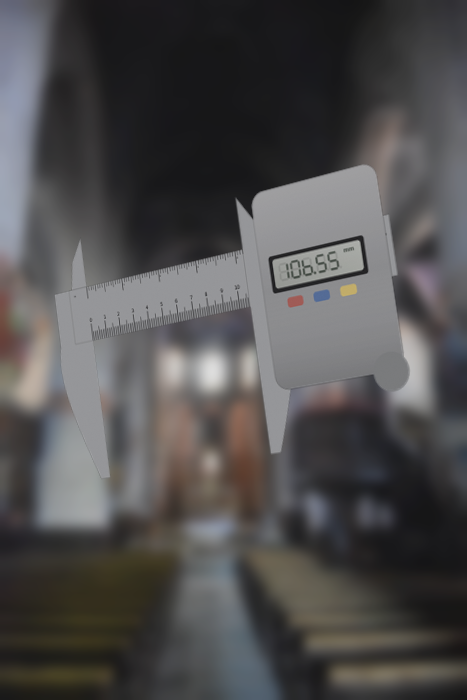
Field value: 106.55 mm
